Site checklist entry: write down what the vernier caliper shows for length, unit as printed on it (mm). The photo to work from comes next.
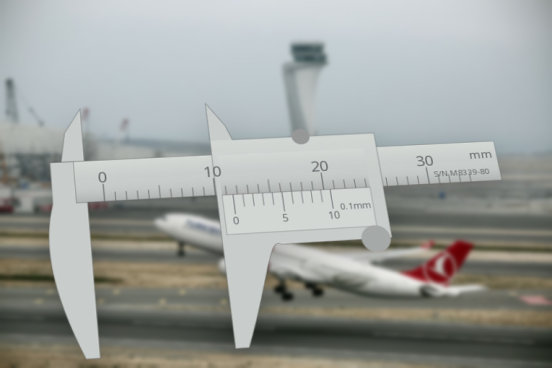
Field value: 11.6 mm
